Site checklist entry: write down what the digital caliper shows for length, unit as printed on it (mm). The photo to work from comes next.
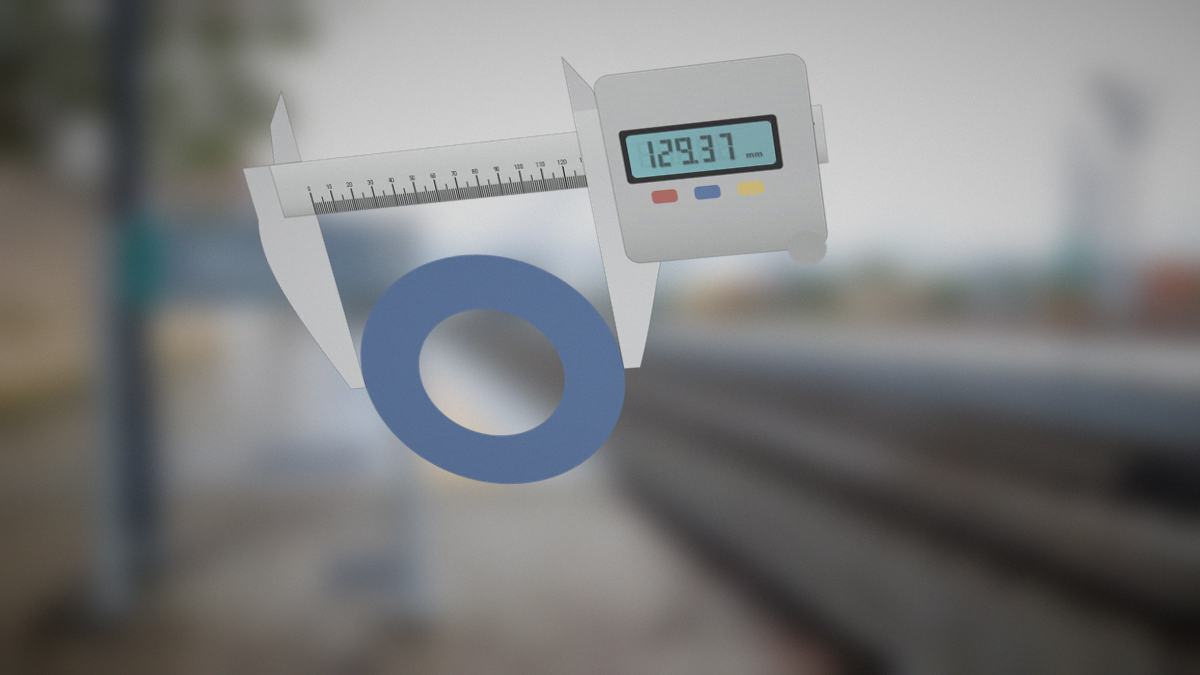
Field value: 129.37 mm
